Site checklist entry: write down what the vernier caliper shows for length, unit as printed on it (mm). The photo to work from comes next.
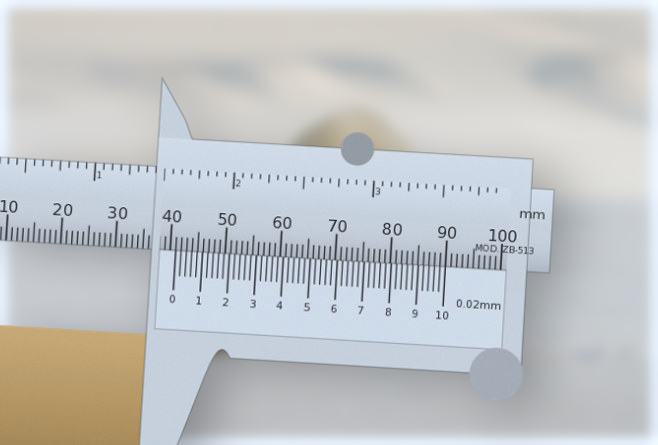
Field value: 41.0 mm
